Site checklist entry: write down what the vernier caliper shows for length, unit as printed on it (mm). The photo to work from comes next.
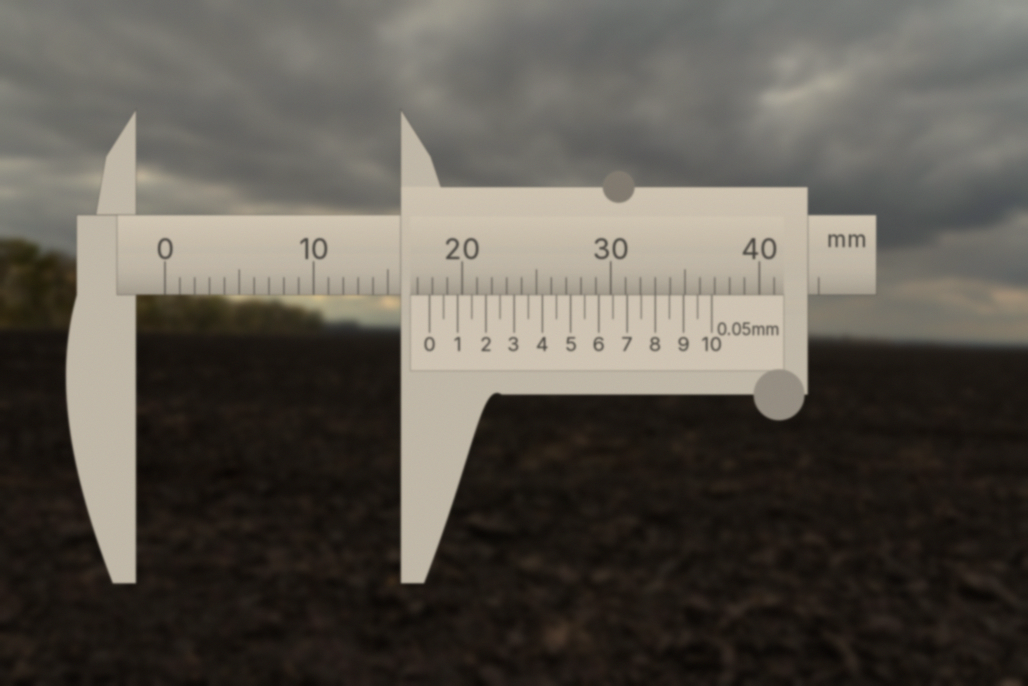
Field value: 17.8 mm
